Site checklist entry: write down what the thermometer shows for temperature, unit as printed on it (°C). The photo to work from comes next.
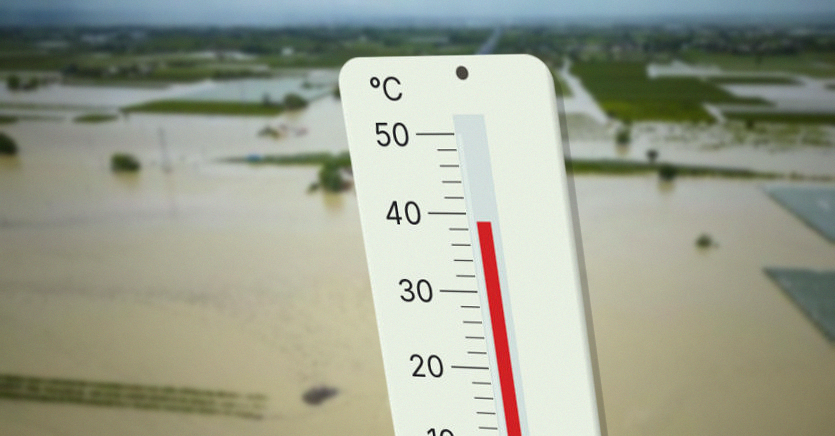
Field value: 39 °C
